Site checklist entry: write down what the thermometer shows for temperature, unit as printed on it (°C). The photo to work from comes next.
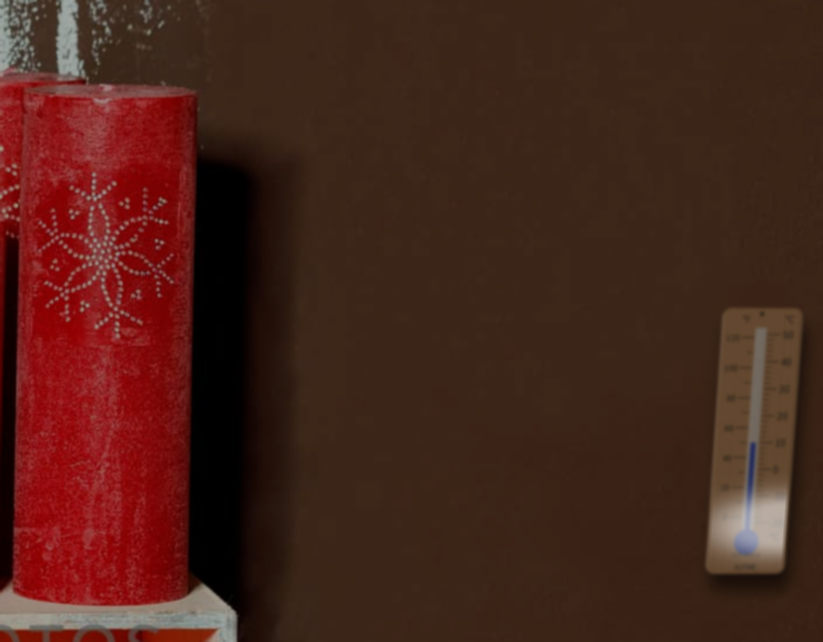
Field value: 10 °C
